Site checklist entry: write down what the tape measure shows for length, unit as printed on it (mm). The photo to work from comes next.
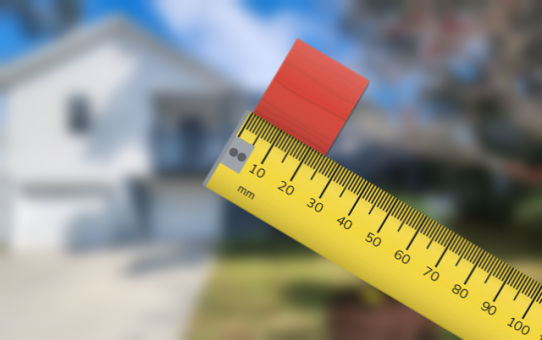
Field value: 25 mm
